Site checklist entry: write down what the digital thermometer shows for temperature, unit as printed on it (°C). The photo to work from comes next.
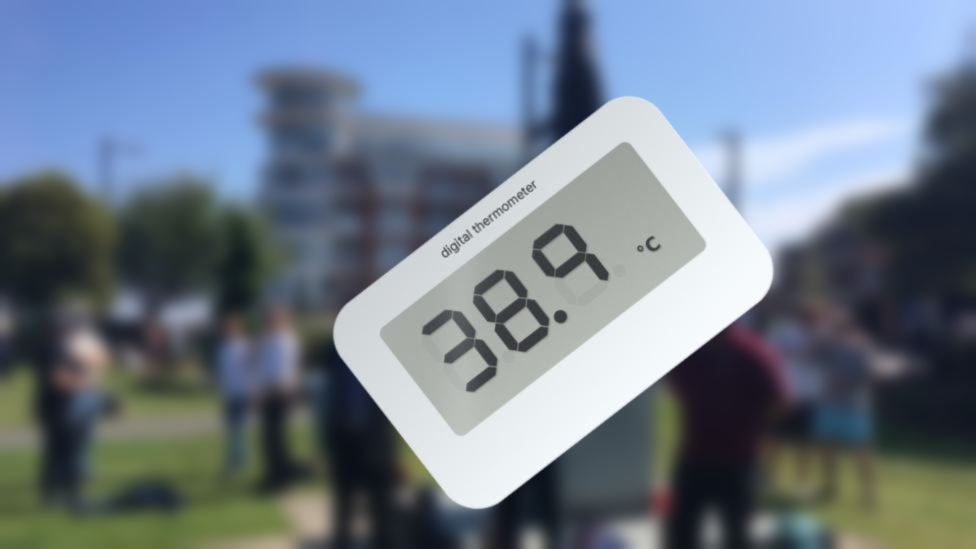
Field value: 38.9 °C
